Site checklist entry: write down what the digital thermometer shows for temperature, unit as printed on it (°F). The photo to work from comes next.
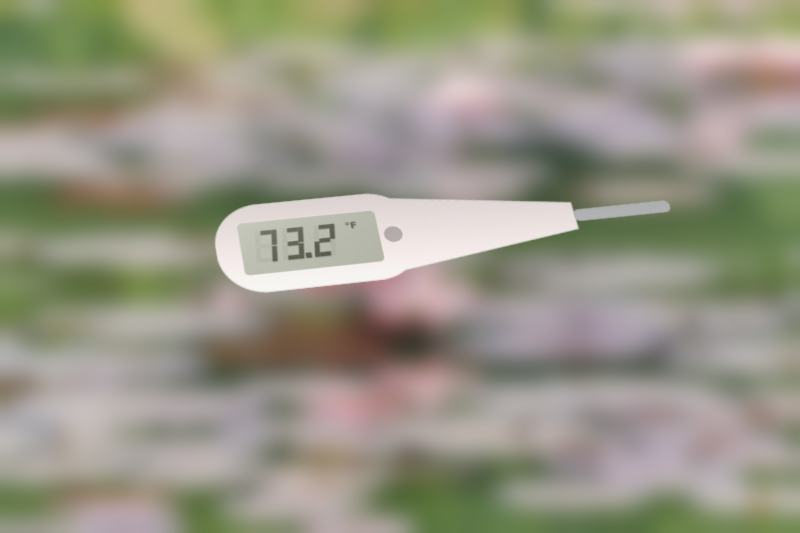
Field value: 73.2 °F
